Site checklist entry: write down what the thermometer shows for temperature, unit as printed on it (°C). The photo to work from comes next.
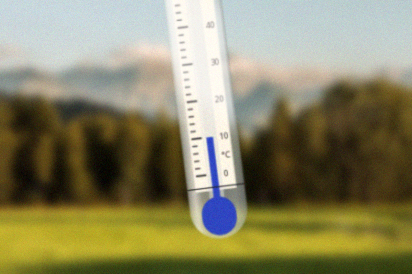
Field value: 10 °C
